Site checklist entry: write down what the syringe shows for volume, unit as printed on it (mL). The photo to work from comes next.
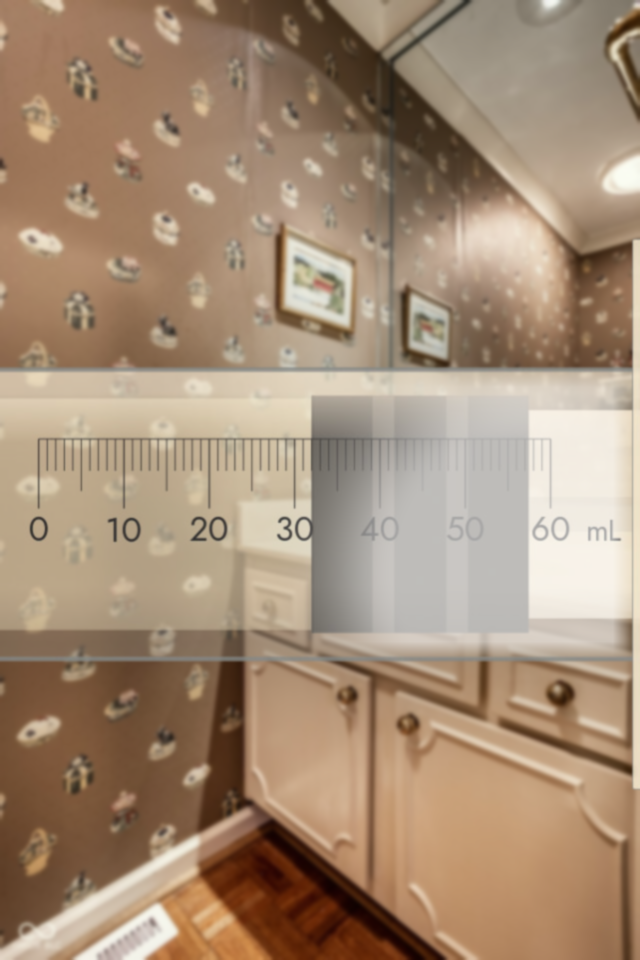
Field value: 32 mL
